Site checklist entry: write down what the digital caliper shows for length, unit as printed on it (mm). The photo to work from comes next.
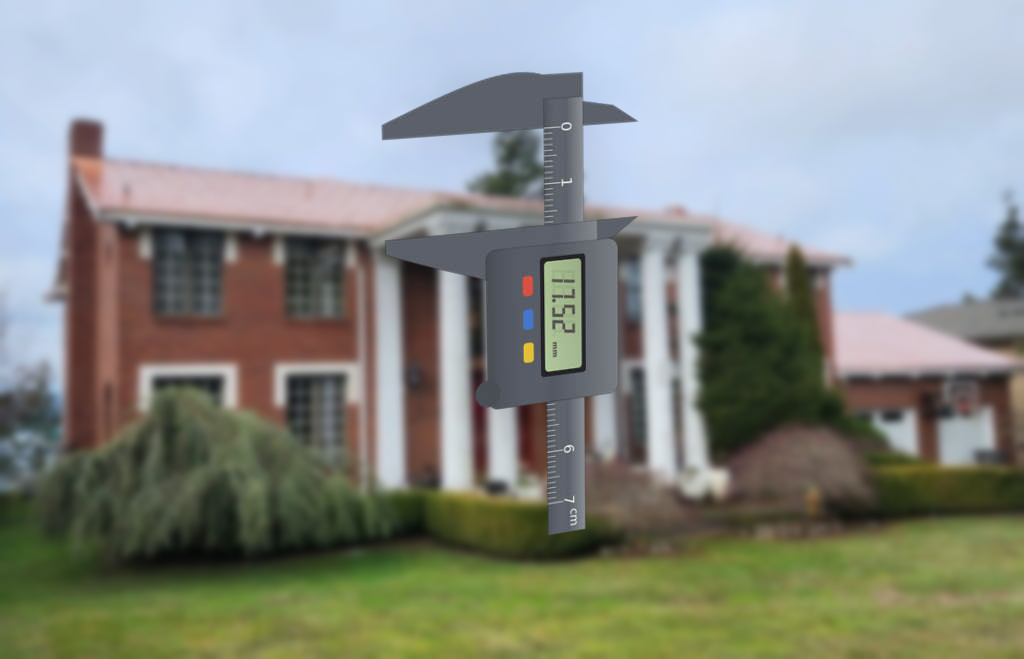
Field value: 17.52 mm
